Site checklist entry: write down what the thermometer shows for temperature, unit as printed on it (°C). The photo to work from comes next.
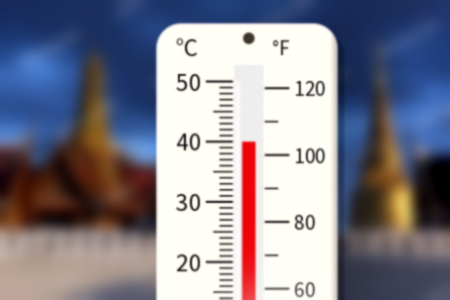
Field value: 40 °C
